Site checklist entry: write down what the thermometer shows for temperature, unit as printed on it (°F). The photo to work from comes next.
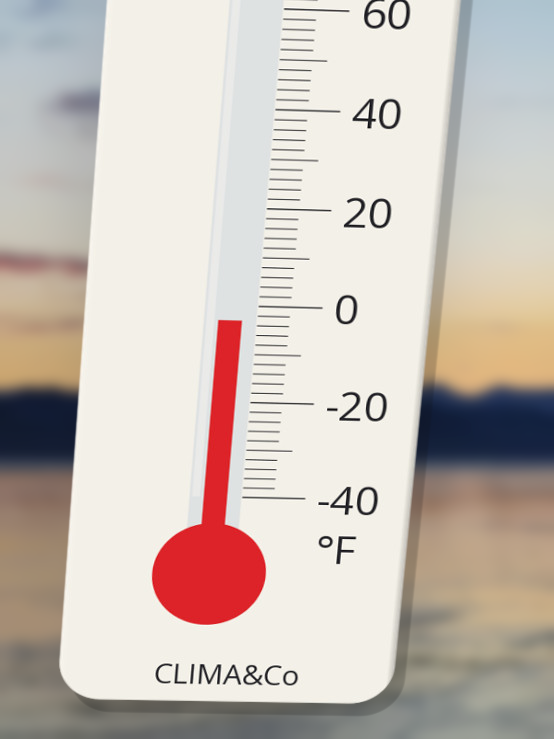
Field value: -3 °F
